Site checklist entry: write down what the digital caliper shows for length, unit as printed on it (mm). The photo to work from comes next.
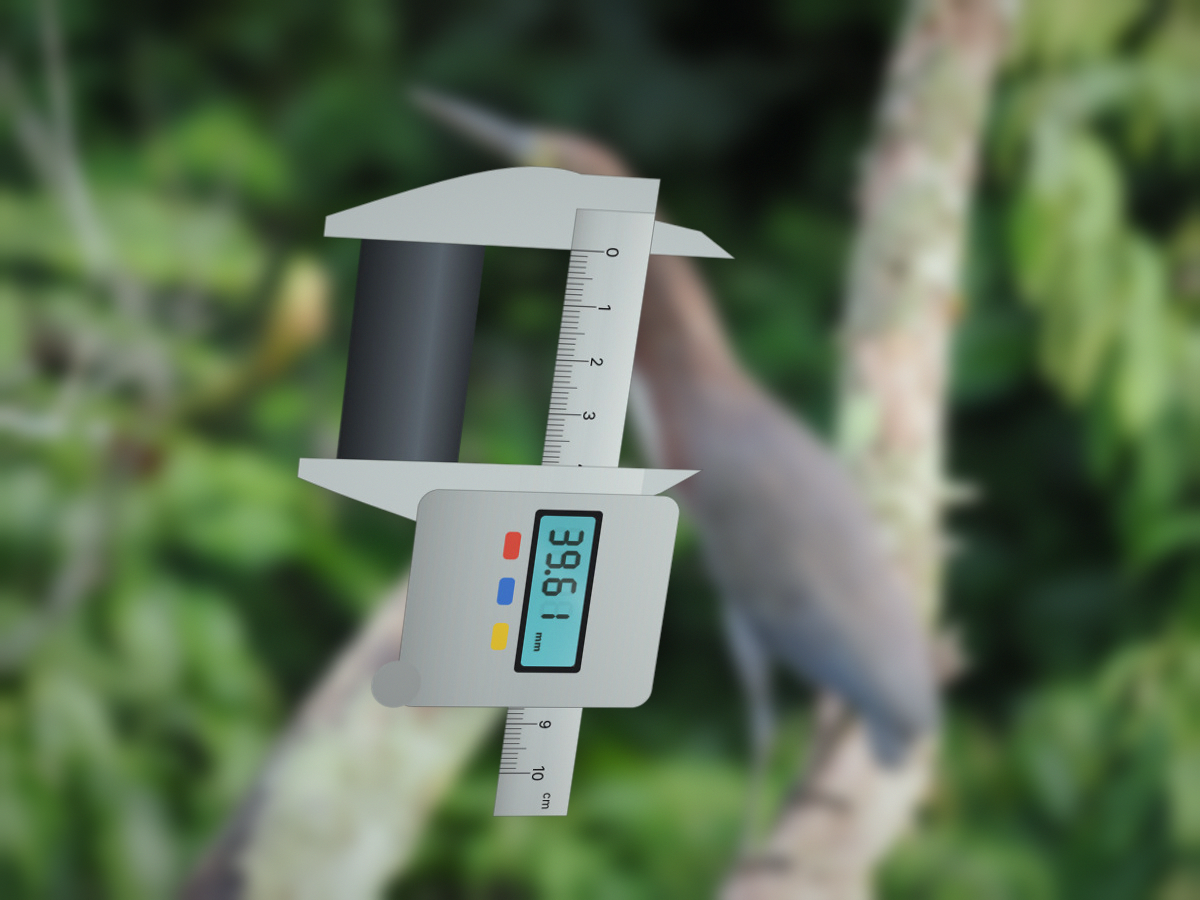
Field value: 39.61 mm
